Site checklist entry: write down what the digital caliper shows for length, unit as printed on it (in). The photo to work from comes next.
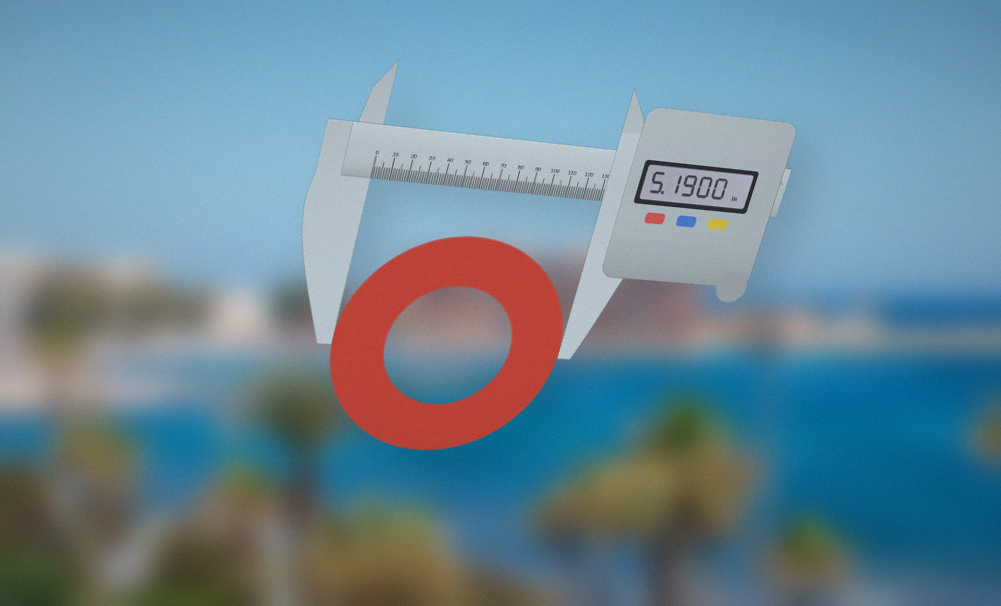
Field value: 5.1900 in
